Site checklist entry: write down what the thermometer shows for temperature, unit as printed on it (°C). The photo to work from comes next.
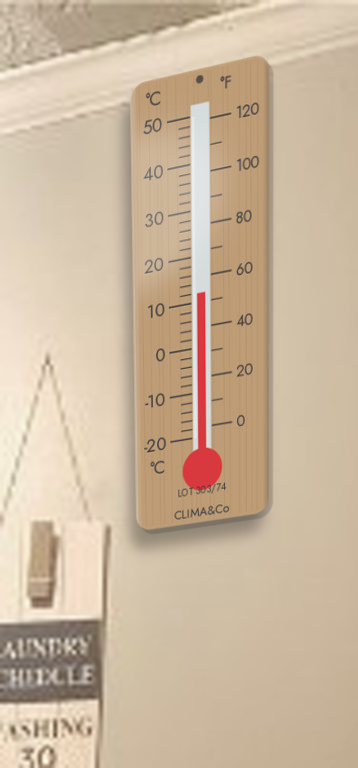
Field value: 12 °C
